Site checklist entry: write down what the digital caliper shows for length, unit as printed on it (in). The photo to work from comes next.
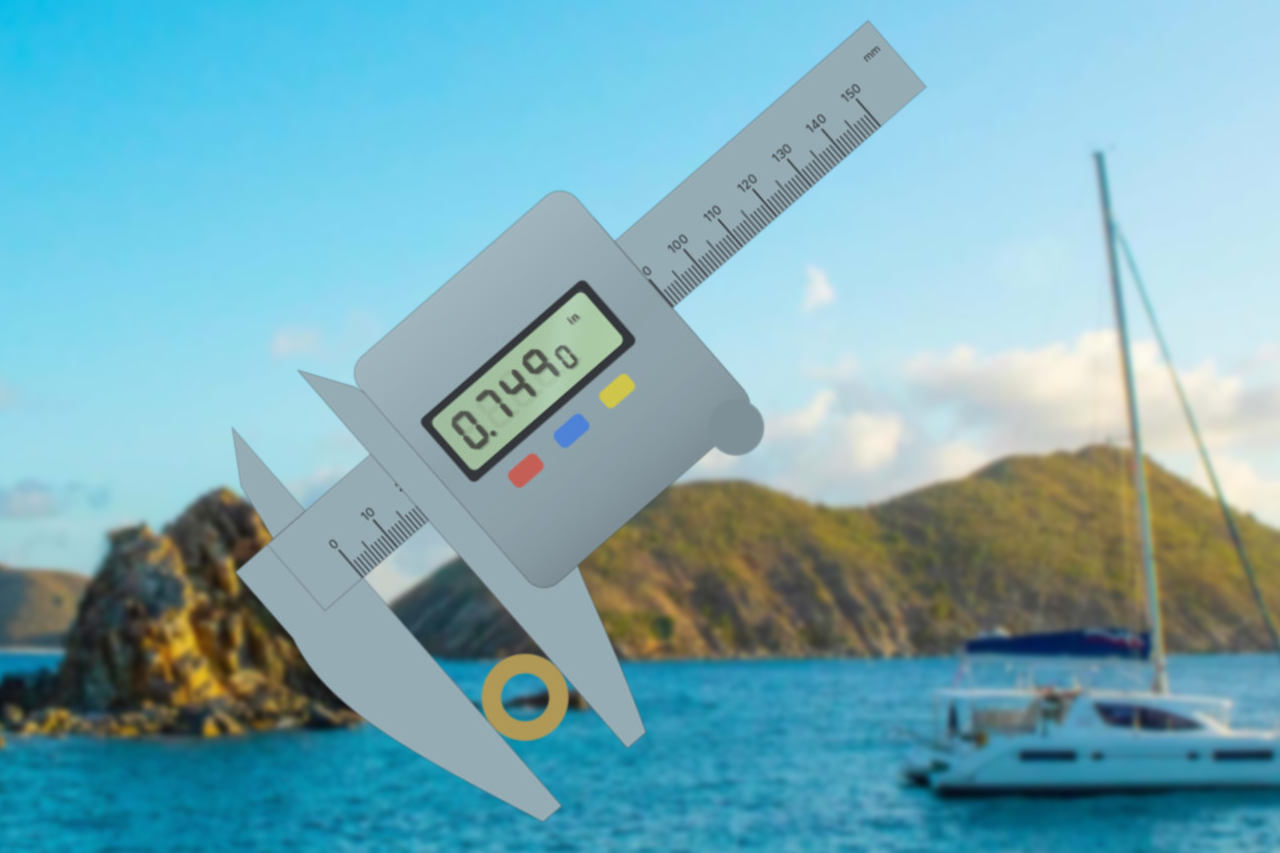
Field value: 0.7490 in
